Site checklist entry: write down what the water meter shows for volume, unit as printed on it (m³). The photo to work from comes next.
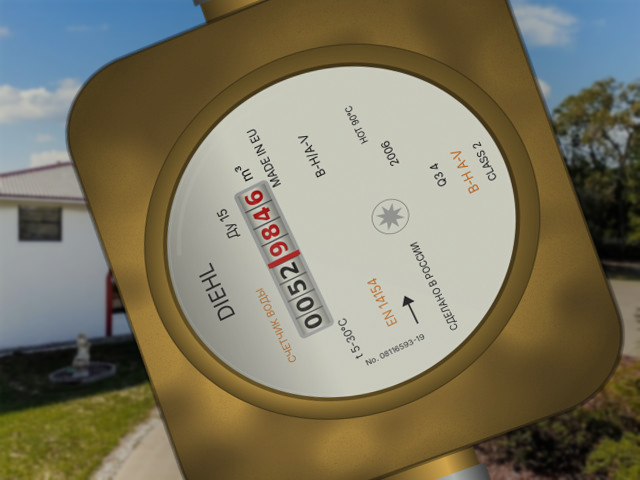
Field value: 52.9846 m³
